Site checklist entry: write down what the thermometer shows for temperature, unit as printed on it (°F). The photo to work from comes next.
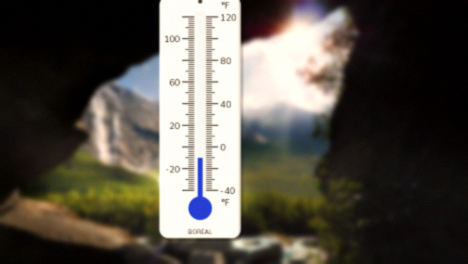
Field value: -10 °F
